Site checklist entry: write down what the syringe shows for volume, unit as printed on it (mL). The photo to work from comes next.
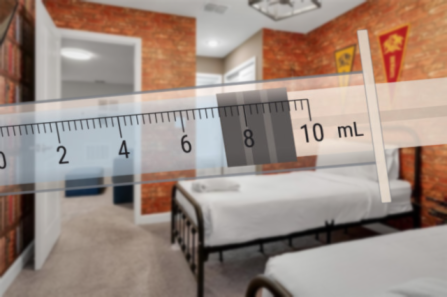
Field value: 7.2 mL
